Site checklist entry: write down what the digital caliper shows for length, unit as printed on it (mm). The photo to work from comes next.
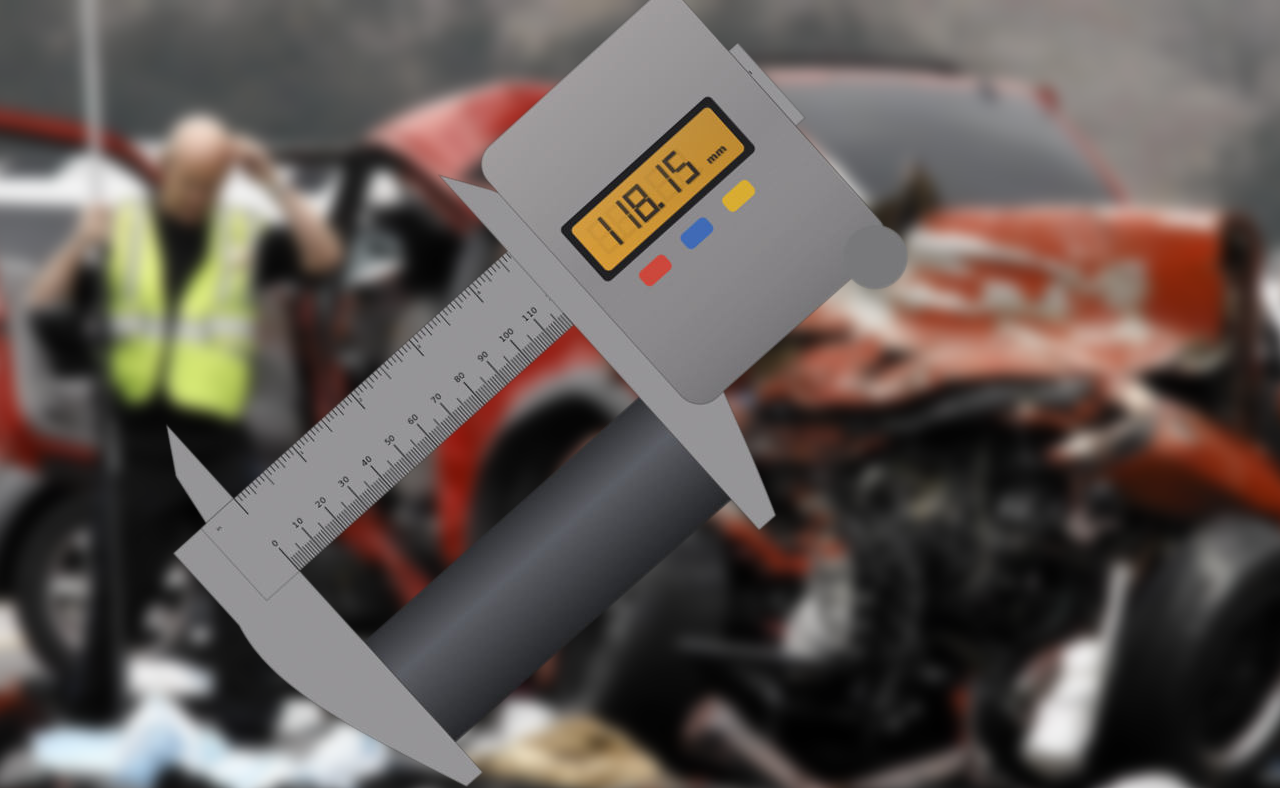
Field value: 118.15 mm
